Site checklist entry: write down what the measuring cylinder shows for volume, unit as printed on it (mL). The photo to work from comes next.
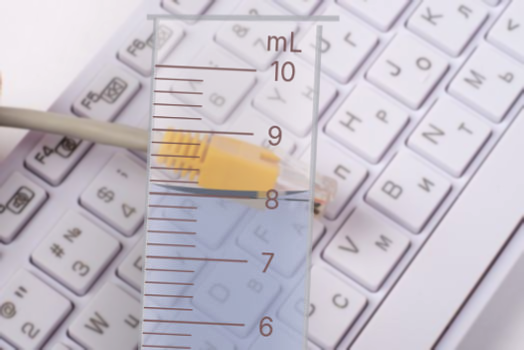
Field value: 8 mL
